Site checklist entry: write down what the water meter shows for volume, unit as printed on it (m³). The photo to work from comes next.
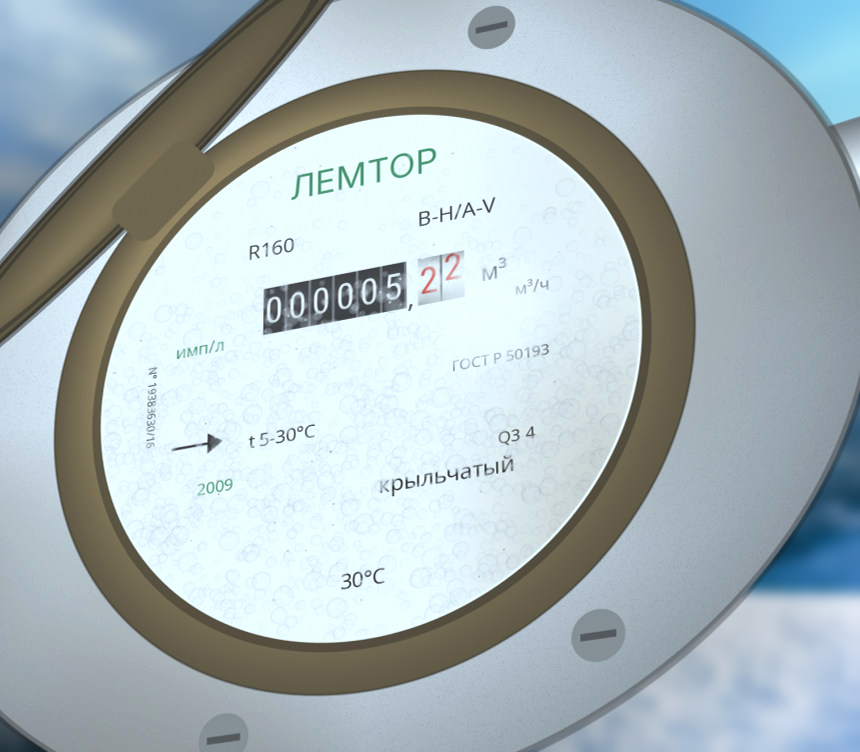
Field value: 5.22 m³
